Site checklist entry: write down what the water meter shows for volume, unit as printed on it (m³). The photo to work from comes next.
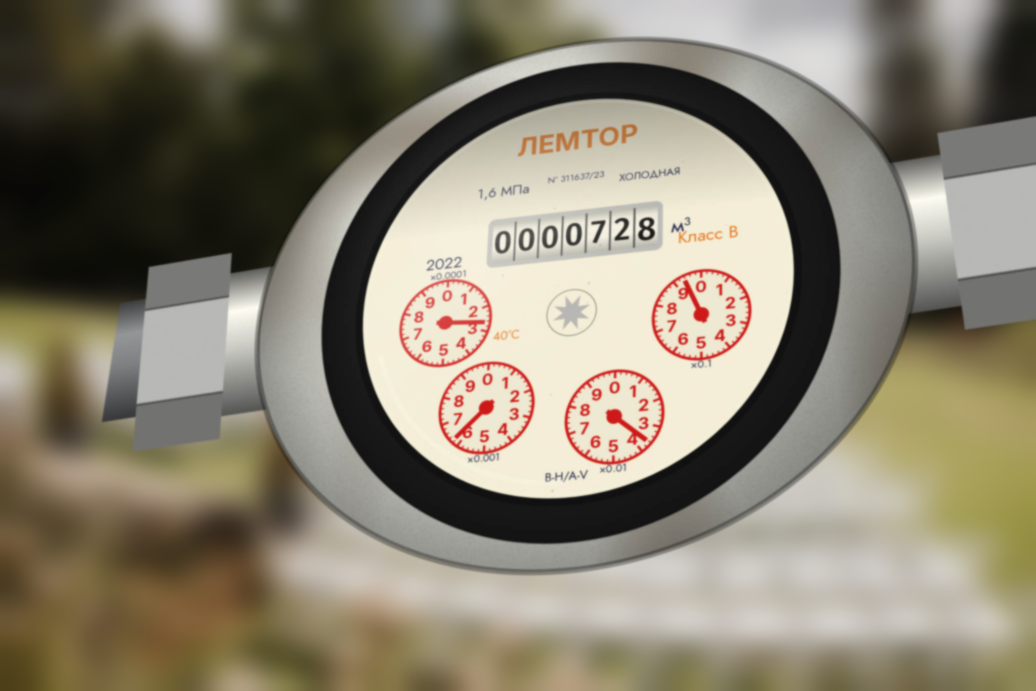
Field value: 727.9362 m³
